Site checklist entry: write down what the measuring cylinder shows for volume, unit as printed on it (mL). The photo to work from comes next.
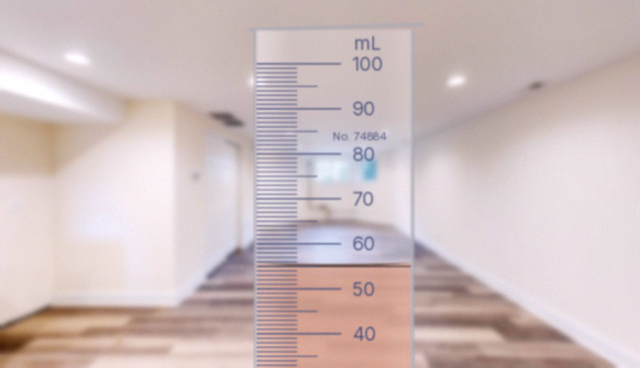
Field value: 55 mL
